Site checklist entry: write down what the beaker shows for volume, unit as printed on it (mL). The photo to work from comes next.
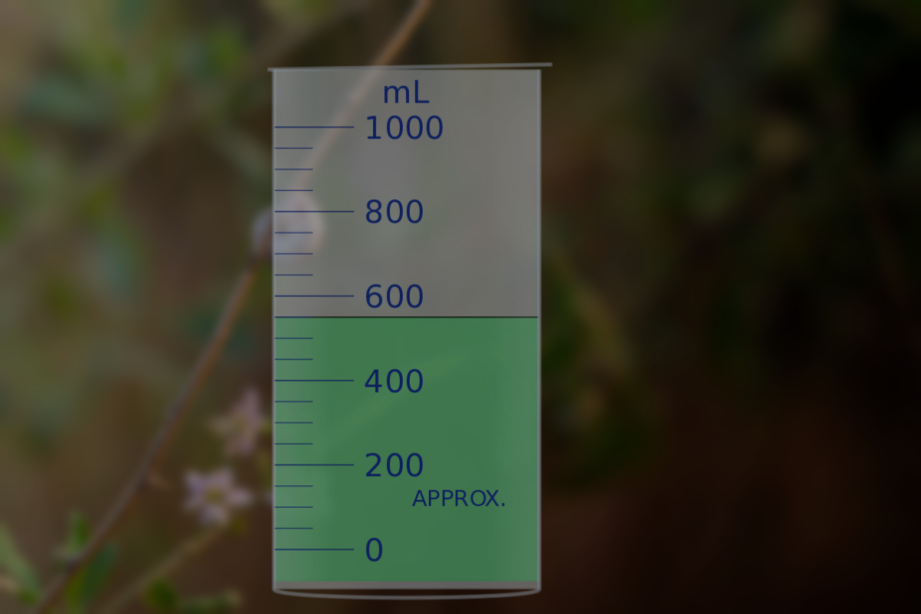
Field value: 550 mL
